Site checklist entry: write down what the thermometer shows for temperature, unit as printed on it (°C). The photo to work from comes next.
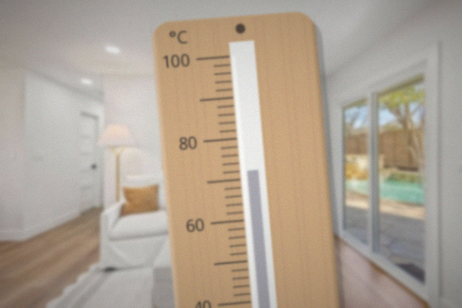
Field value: 72 °C
